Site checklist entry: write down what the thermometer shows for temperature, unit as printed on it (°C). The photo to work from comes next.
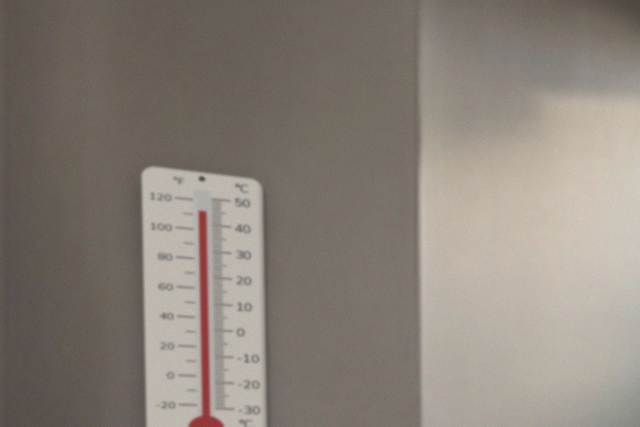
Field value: 45 °C
